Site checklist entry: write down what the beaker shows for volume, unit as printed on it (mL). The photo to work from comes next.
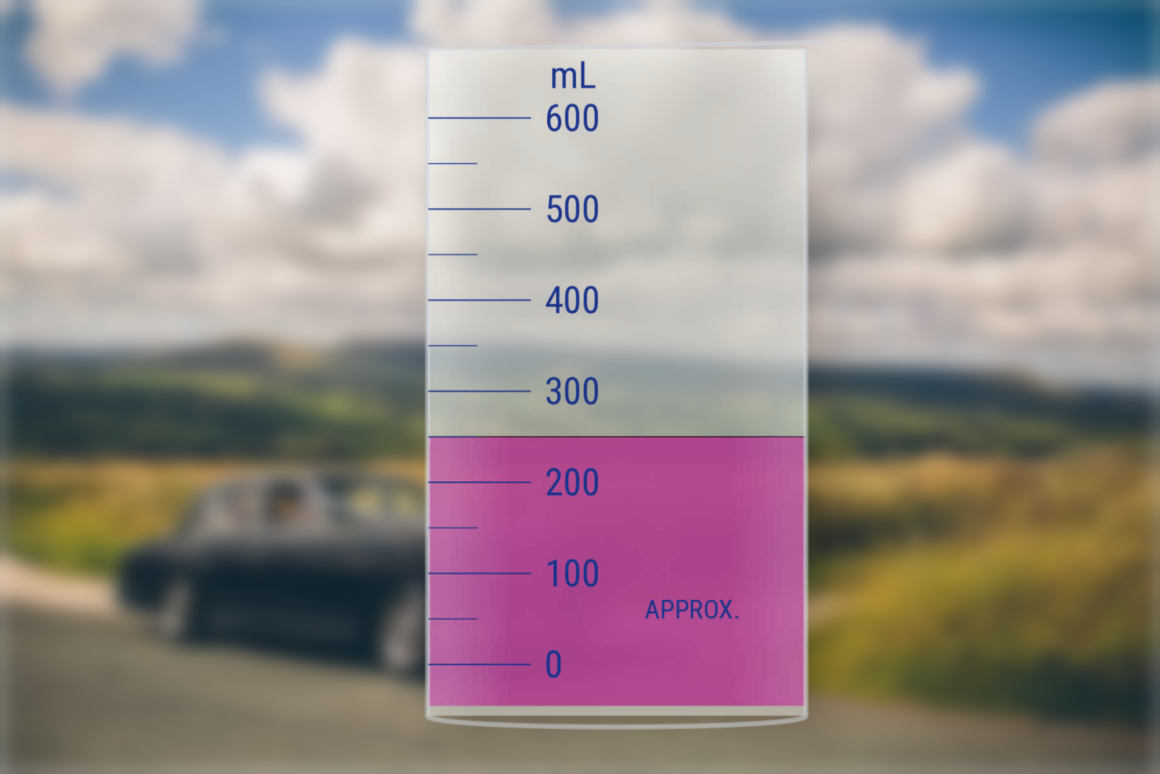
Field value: 250 mL
